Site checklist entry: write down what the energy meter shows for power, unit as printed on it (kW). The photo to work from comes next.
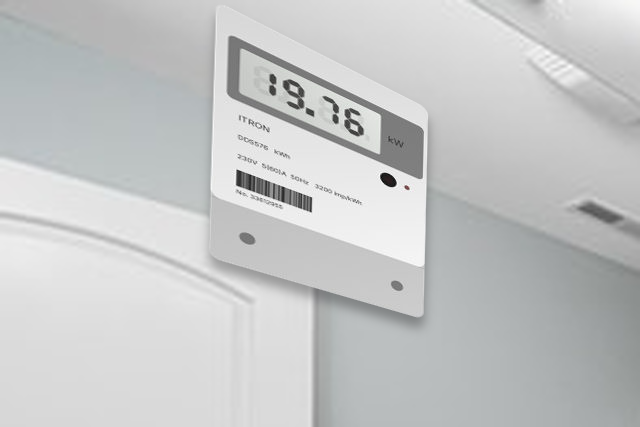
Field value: 19.76 kW
